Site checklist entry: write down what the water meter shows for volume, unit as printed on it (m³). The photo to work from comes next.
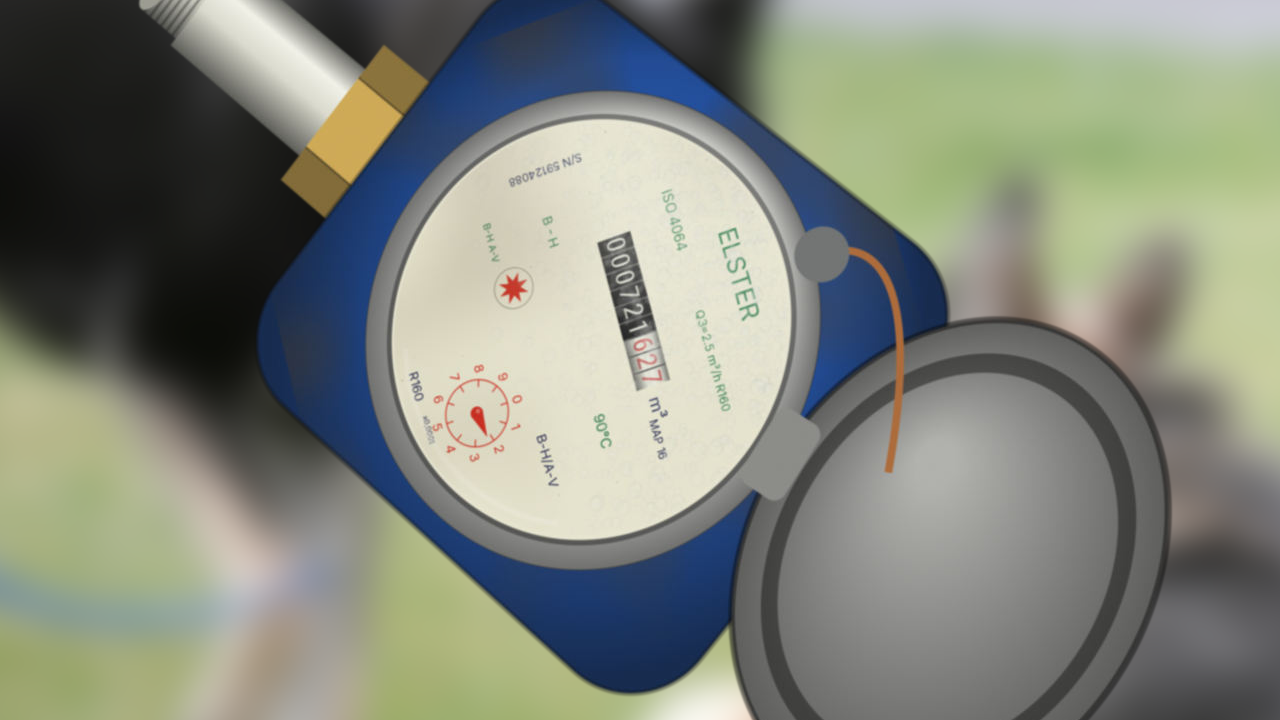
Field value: 721.6272 m³
